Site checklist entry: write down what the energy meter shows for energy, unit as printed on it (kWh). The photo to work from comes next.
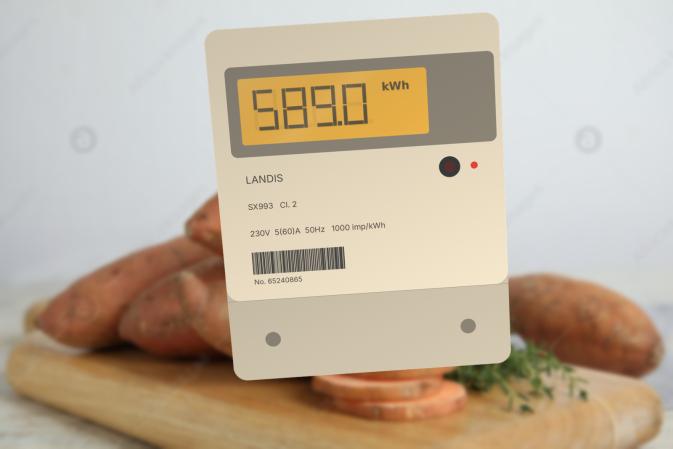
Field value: 589.0 kWh
